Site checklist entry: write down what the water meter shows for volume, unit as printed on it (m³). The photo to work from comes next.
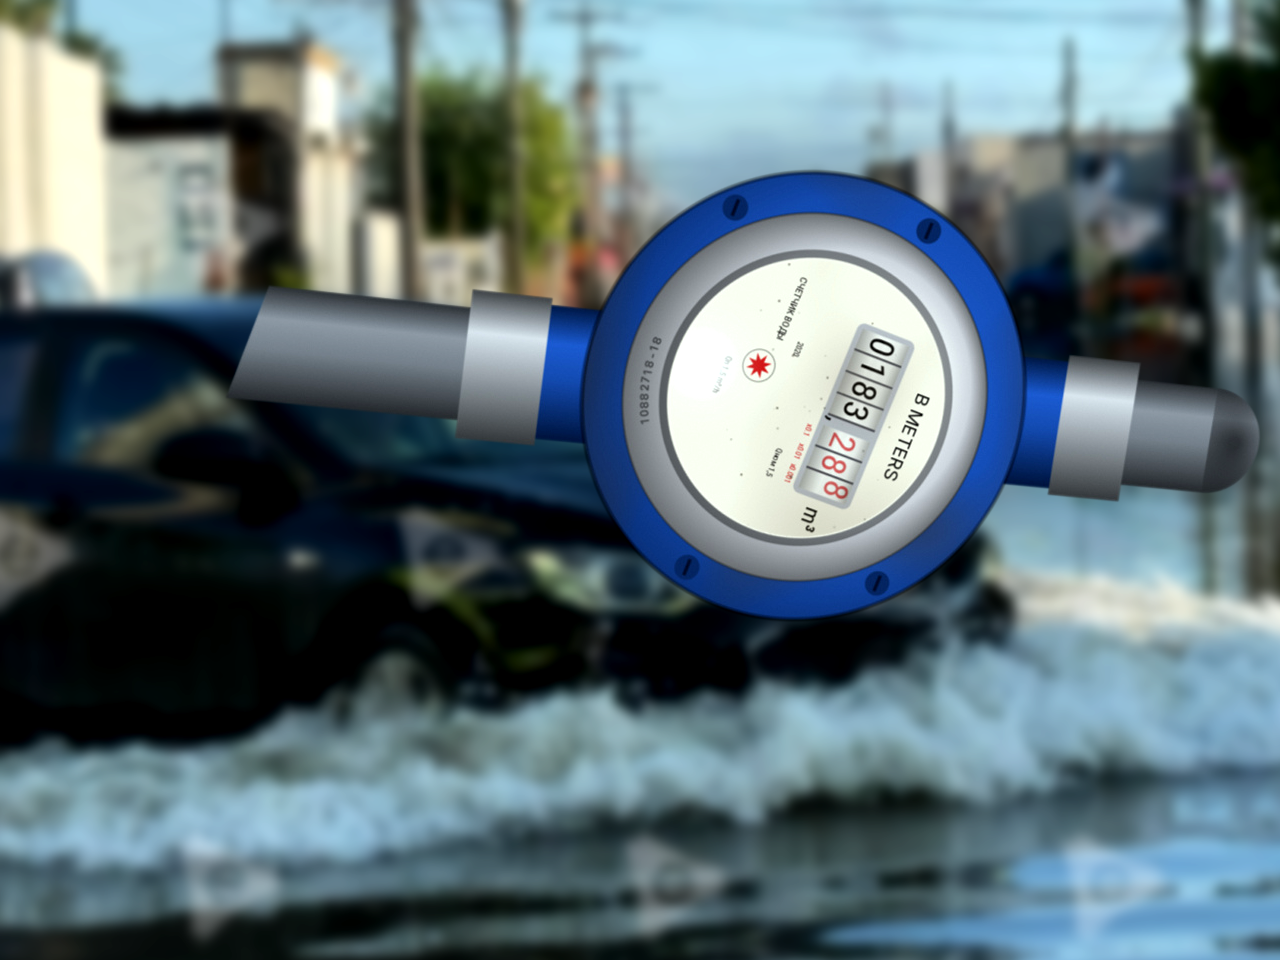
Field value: 183.288 m³
